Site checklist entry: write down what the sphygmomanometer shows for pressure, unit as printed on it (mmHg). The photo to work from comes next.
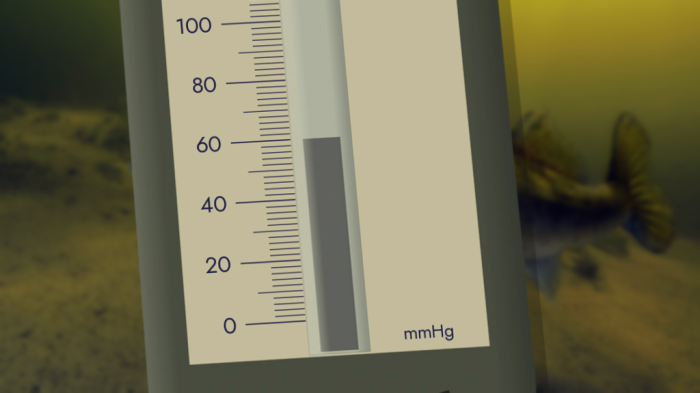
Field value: 60 mmHg
